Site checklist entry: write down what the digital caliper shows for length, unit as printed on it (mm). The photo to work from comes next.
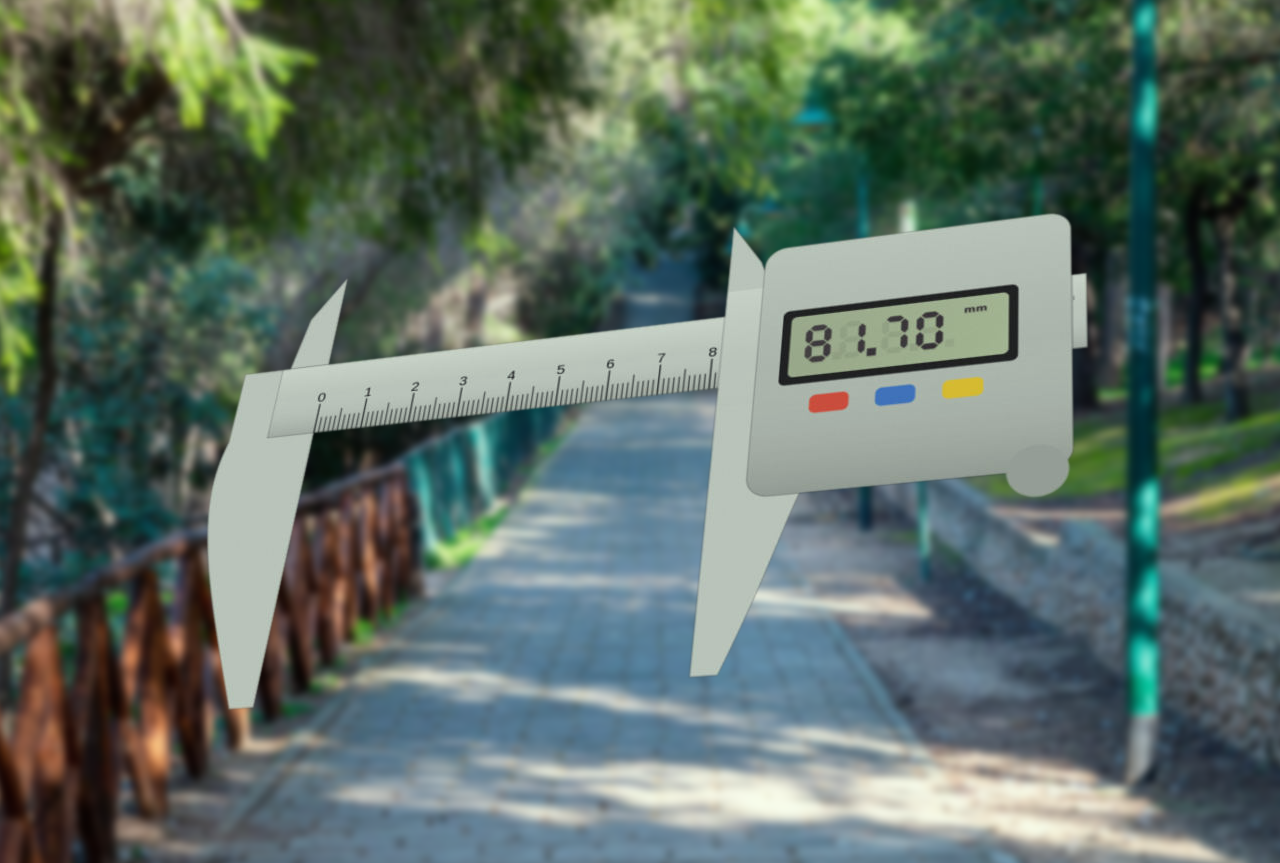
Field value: 81.70 mm
